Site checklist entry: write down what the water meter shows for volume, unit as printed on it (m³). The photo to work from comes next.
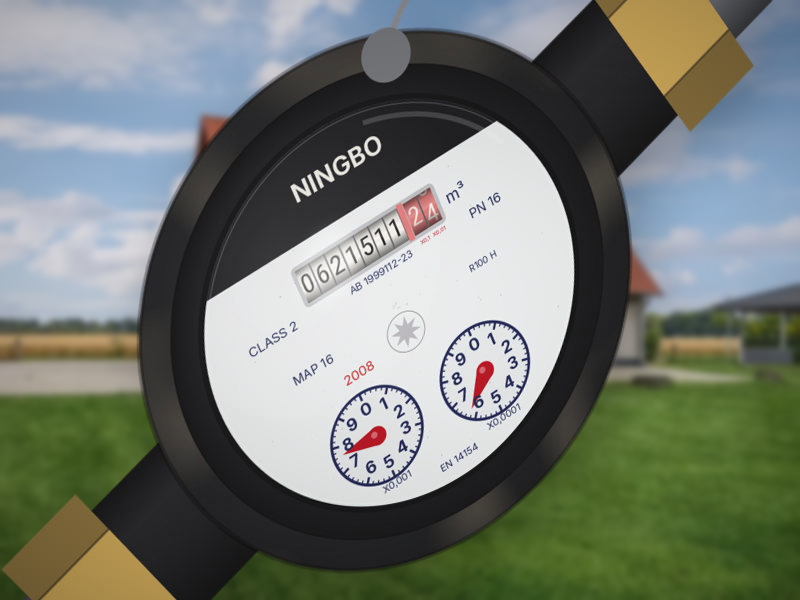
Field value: 621511.2376 m³
